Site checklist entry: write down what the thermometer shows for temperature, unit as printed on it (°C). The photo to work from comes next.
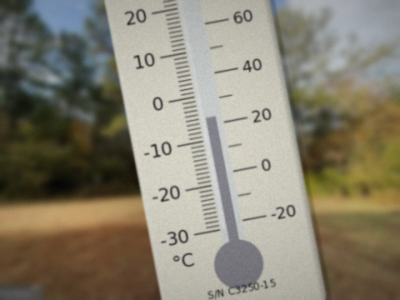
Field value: -5 °C
